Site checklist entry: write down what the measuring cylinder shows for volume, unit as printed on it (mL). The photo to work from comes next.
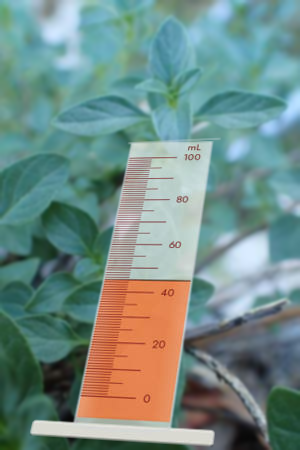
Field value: 45 mL
